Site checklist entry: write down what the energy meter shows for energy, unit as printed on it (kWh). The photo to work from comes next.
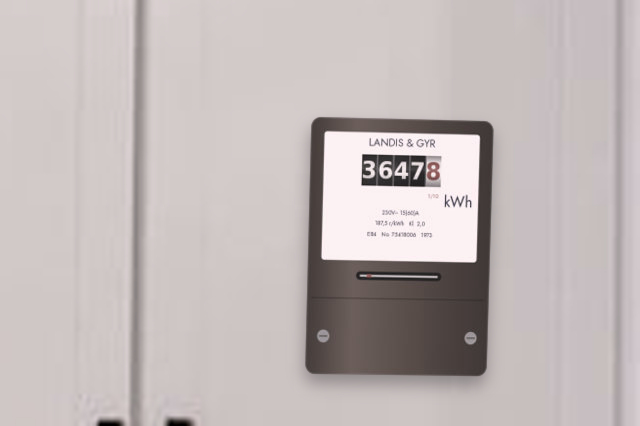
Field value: 3647.8 kWh
